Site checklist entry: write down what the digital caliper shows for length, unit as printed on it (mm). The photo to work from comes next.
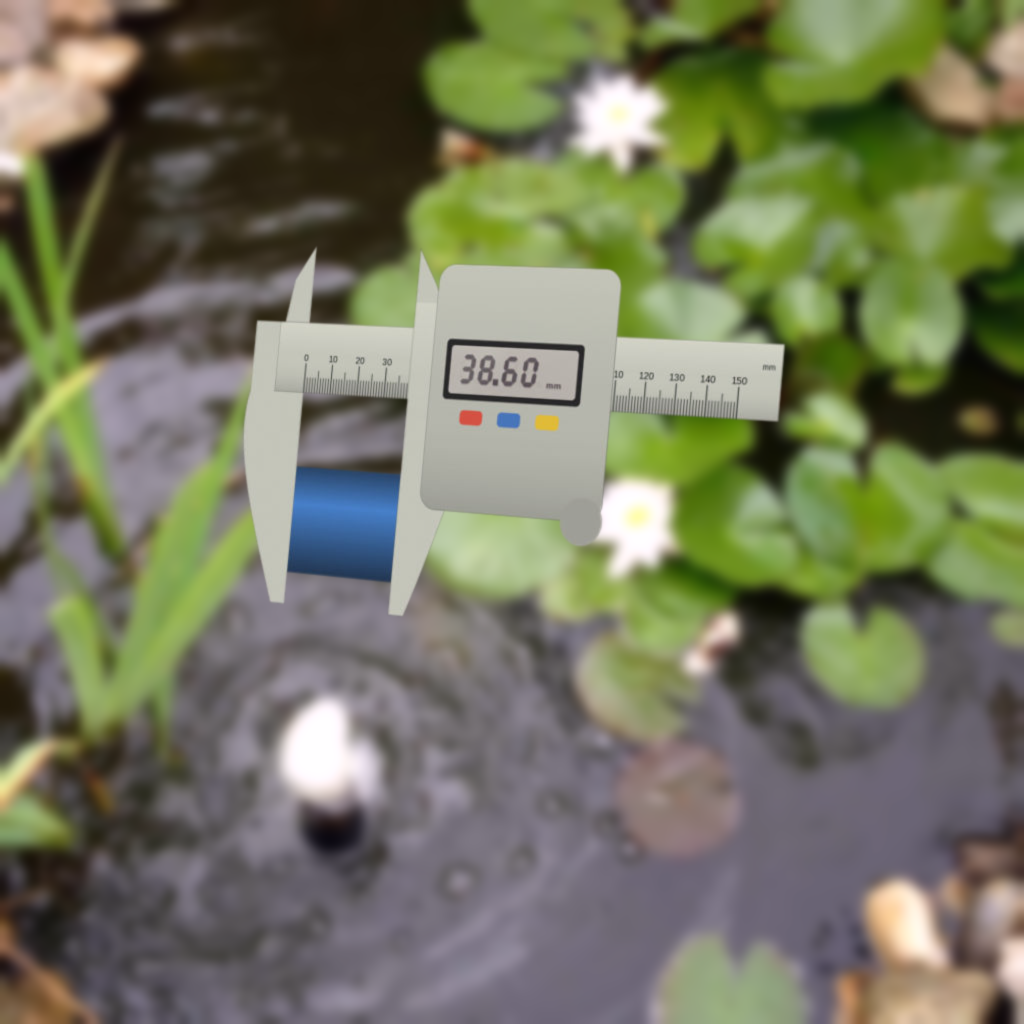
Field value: 38.60 mm
